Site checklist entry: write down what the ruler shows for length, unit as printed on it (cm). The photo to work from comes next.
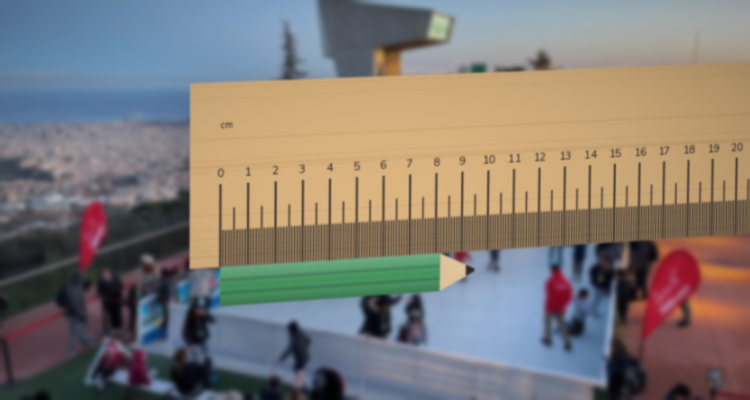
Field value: 9.5 cm
